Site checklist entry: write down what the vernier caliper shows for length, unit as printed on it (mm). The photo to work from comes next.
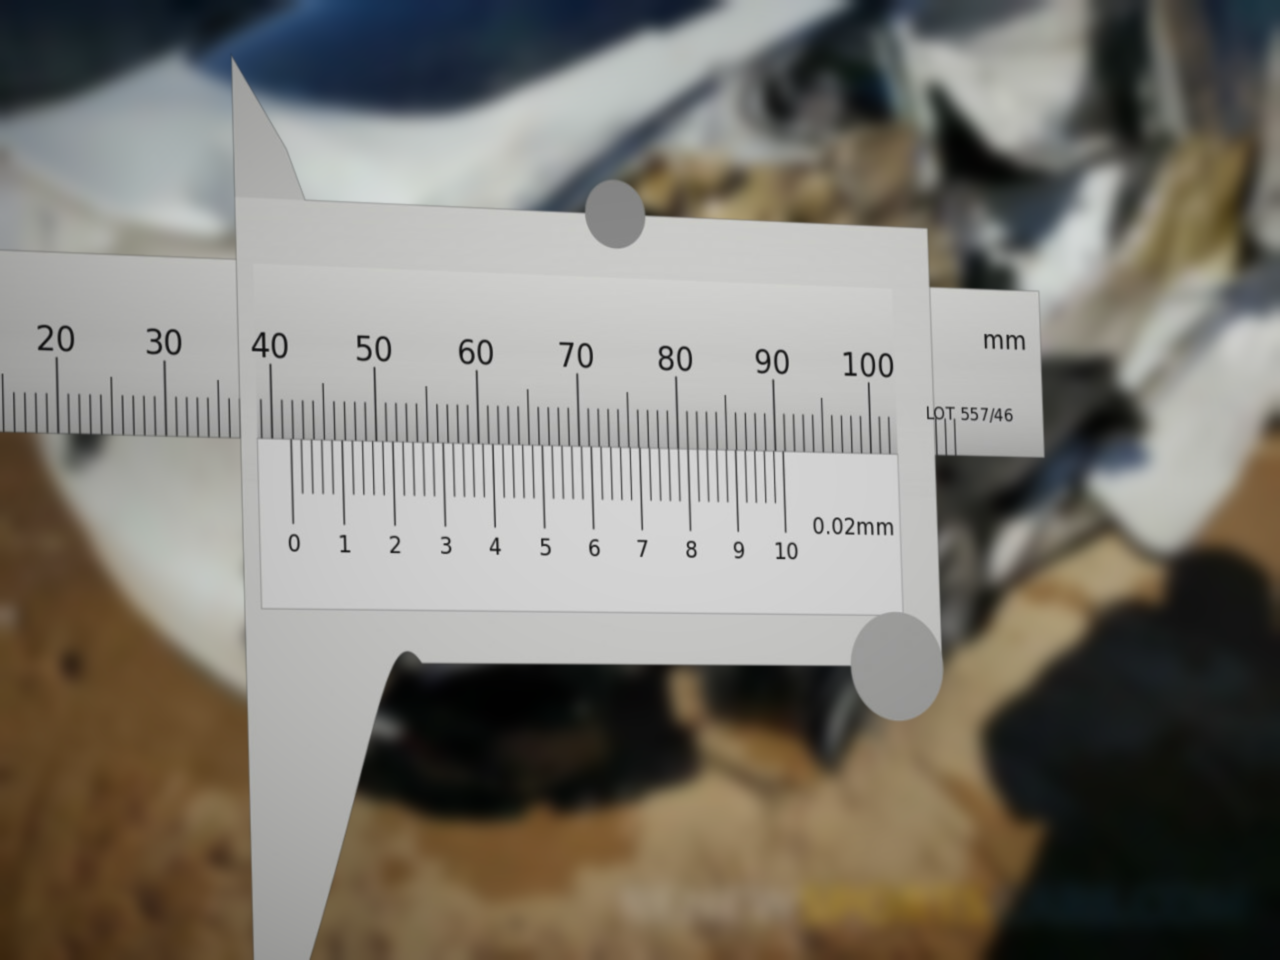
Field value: 41.8 mm
